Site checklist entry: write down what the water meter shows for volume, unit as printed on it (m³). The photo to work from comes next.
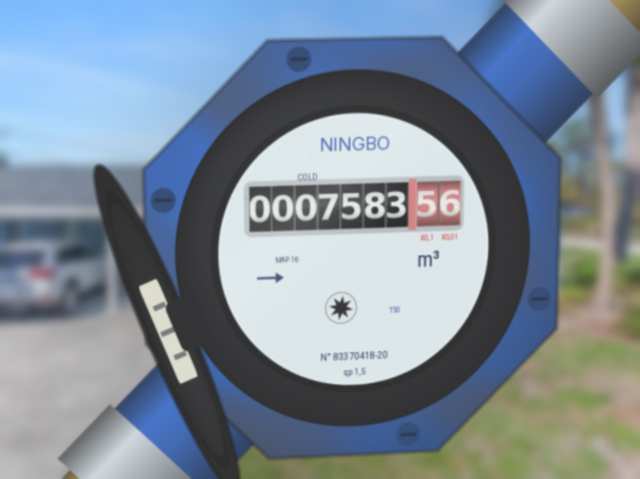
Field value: 7583.56 m³
